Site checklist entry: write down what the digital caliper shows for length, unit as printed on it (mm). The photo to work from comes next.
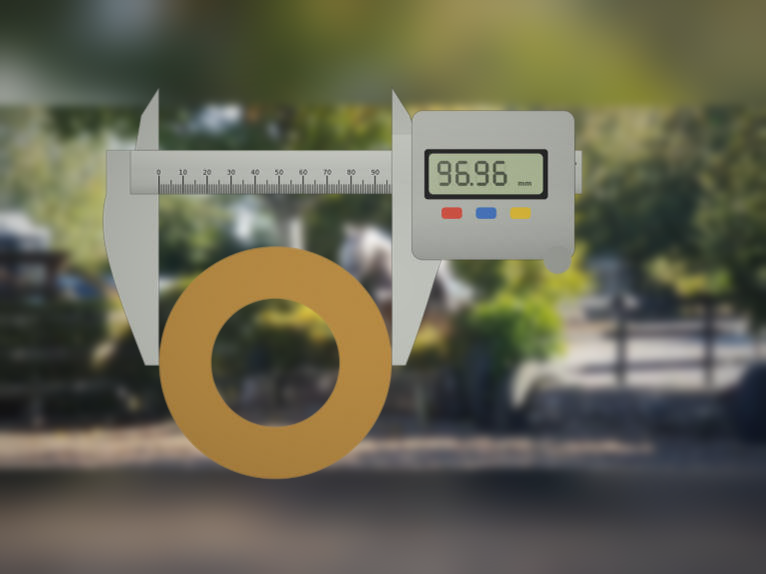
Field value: 96.96 mm
